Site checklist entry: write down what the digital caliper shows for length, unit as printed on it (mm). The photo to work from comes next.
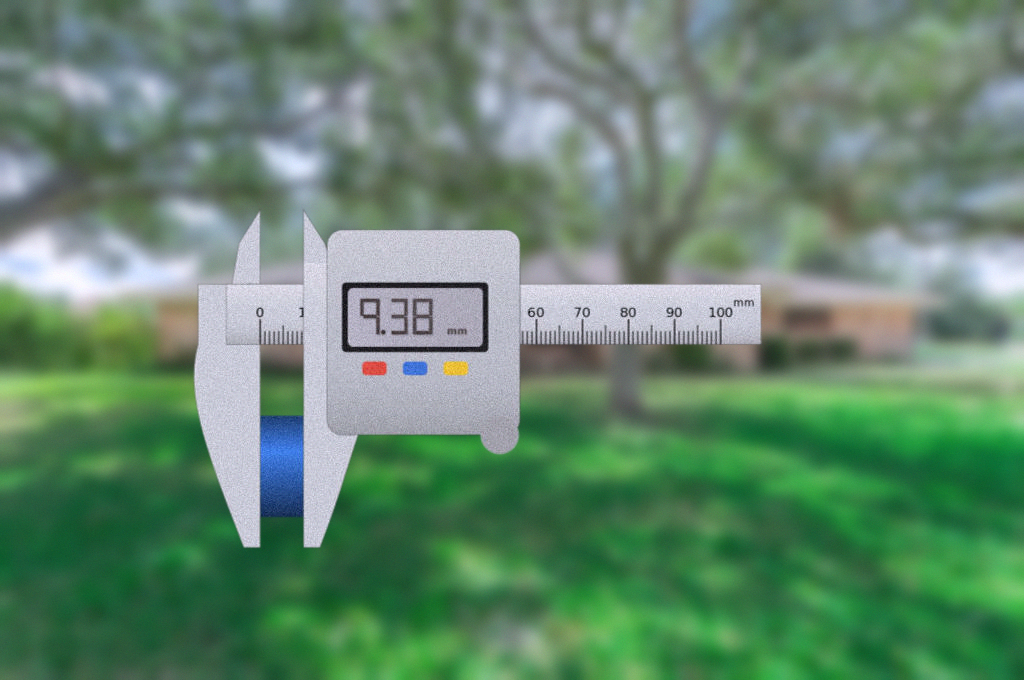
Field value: 9.38 mm
